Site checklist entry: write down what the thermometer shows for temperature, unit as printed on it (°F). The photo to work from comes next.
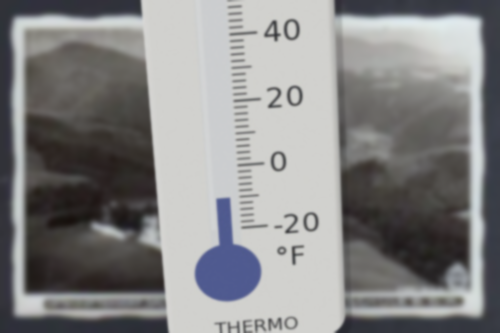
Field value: -10 °F
